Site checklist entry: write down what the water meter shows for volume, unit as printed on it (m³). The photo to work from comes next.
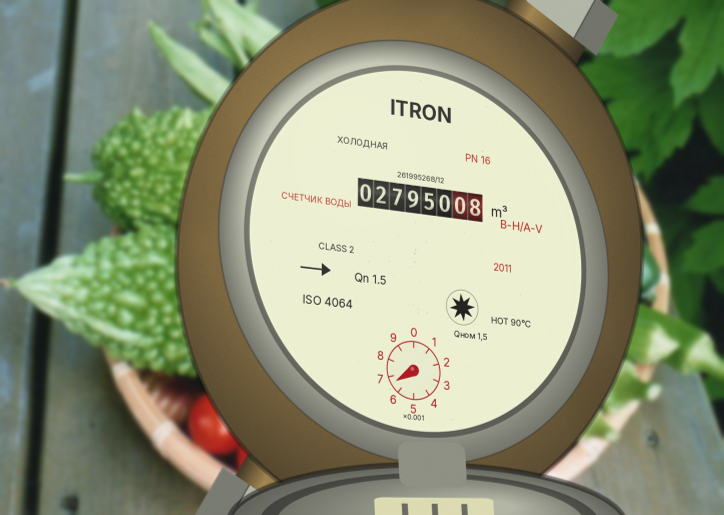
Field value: 27950.086 m³
